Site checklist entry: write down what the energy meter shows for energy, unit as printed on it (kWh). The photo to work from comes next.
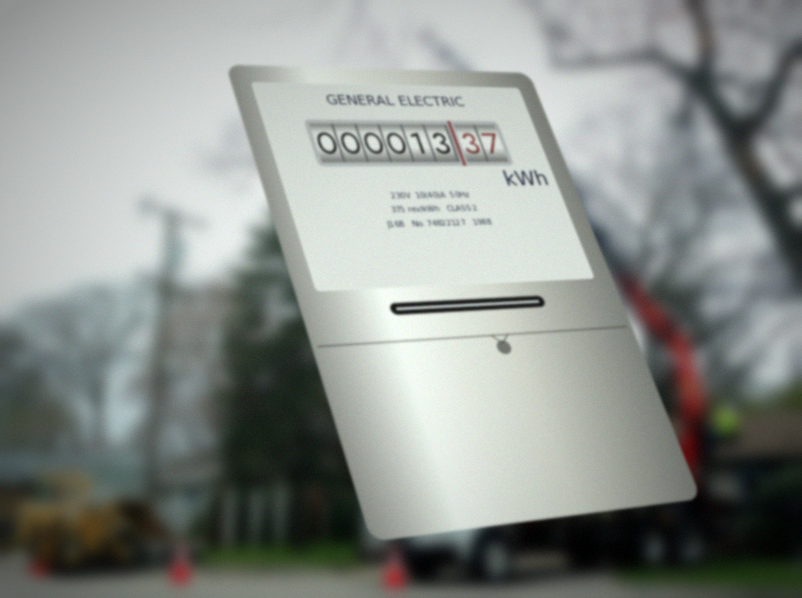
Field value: 13.37 kWh
